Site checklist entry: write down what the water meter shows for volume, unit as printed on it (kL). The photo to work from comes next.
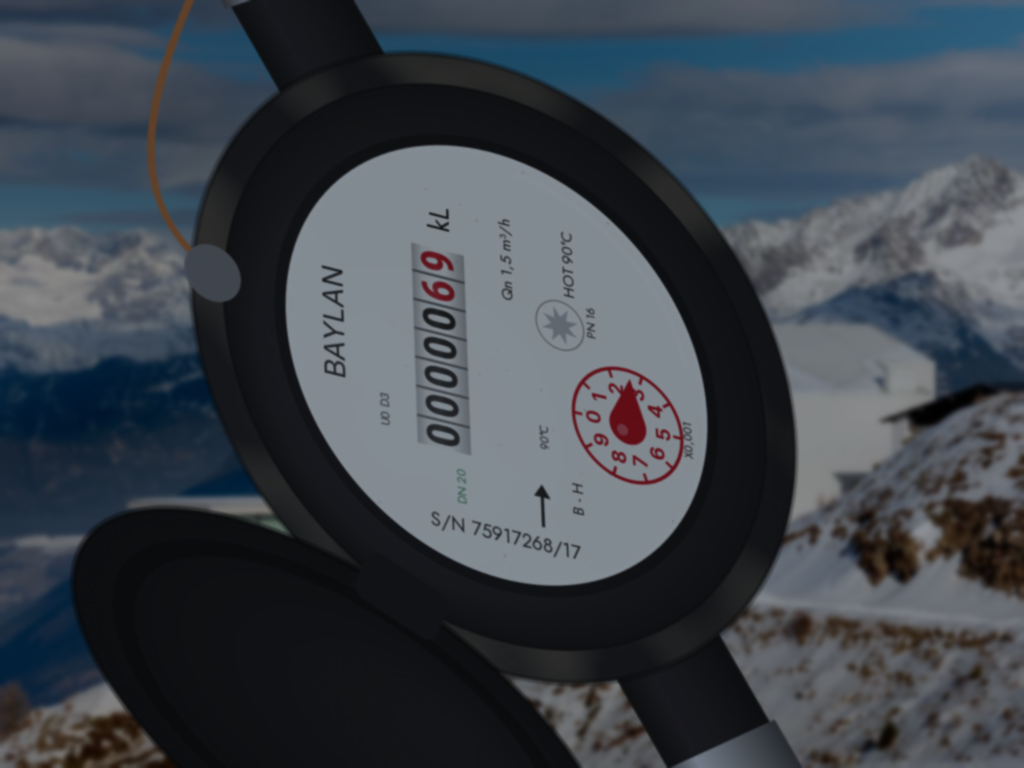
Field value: 0.692 kL
